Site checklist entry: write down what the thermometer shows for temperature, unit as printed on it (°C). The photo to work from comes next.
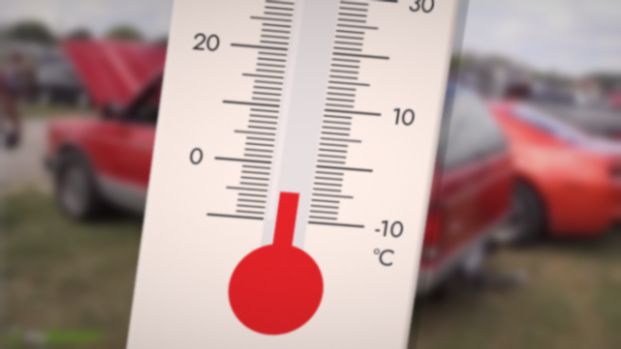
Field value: -5 °C
